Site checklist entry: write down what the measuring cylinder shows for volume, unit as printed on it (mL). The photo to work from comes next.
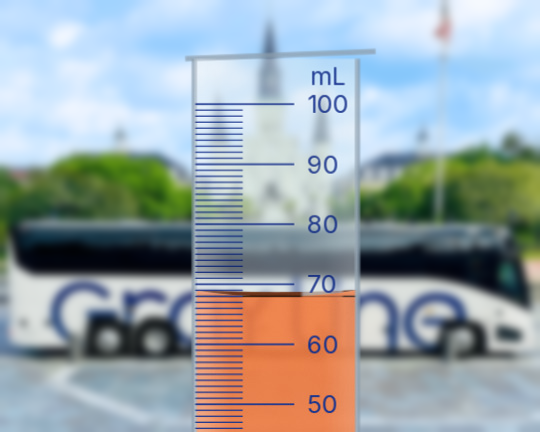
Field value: 68 mL
